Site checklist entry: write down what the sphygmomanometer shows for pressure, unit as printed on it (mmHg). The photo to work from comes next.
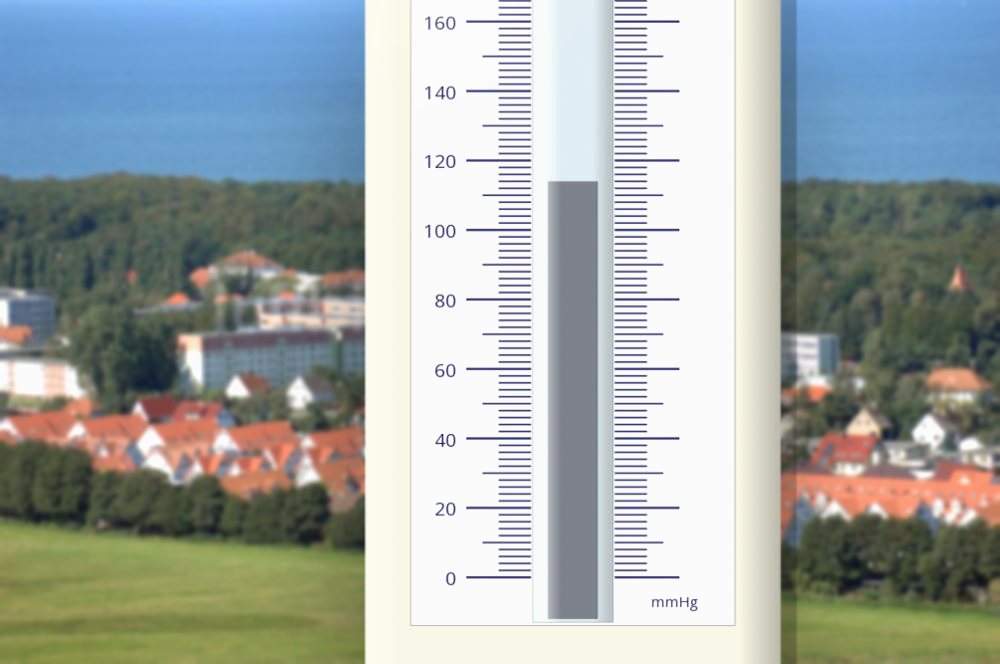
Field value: 114 mmHg
